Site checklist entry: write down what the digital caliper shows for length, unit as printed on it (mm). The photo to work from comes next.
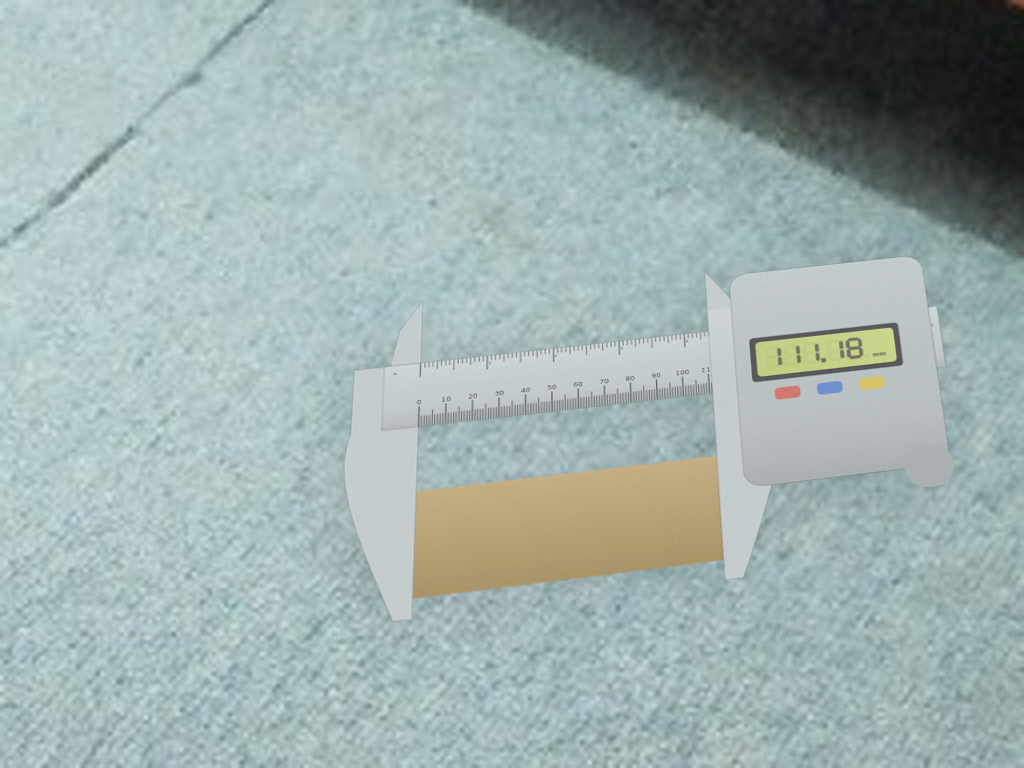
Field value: 111.18 mm
